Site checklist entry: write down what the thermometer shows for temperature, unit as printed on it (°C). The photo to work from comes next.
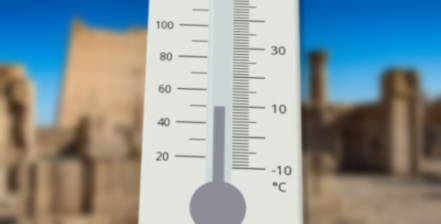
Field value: 10 °C
